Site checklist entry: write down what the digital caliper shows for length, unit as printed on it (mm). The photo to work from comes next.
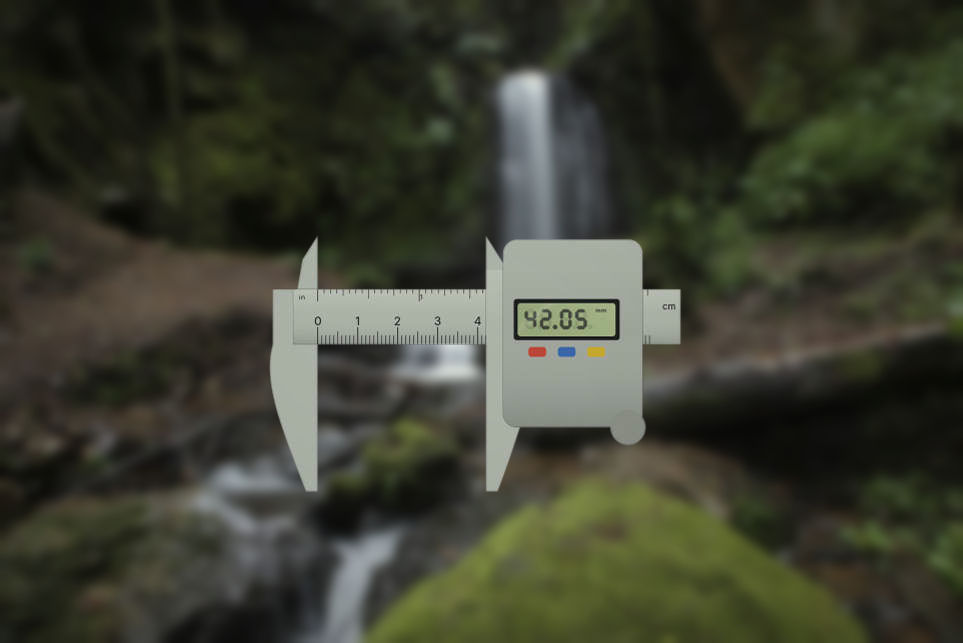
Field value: 42.05 mm
